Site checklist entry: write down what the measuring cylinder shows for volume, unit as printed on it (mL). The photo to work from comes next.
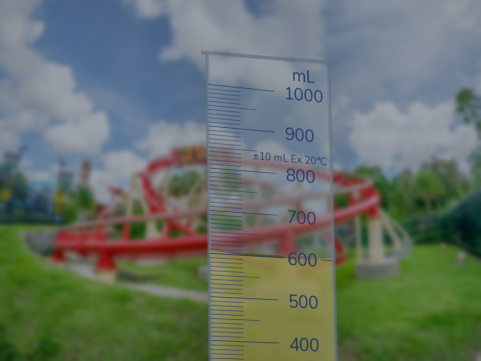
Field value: 600 mL
